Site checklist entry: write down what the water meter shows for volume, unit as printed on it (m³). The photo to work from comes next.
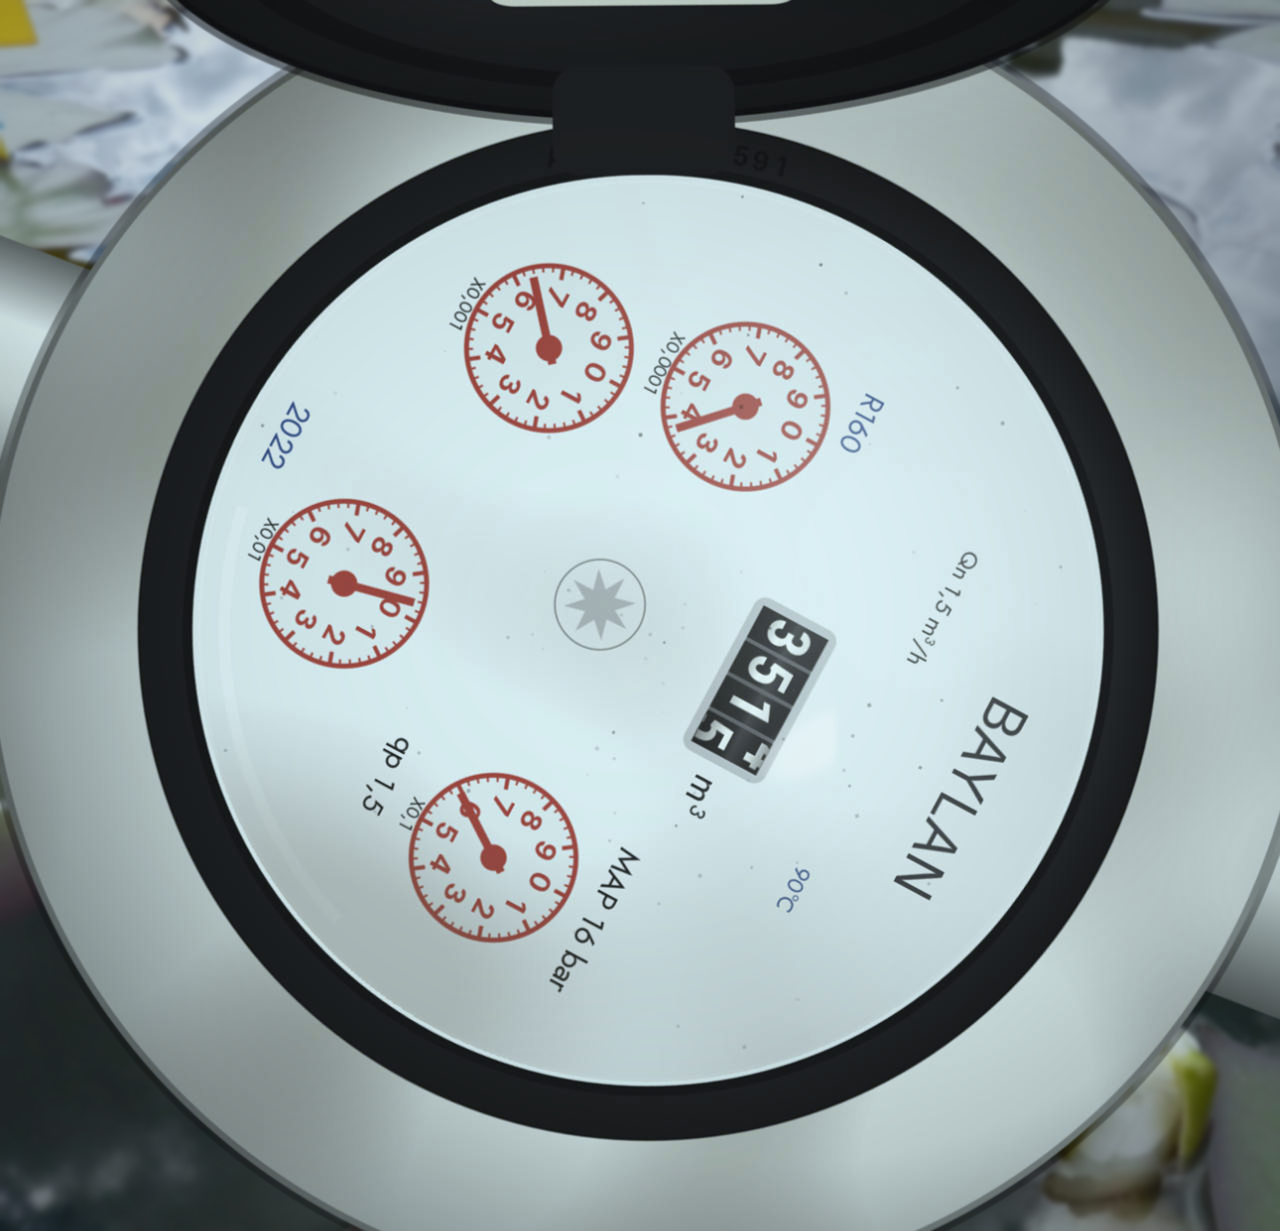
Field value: 3514.5963 m³
